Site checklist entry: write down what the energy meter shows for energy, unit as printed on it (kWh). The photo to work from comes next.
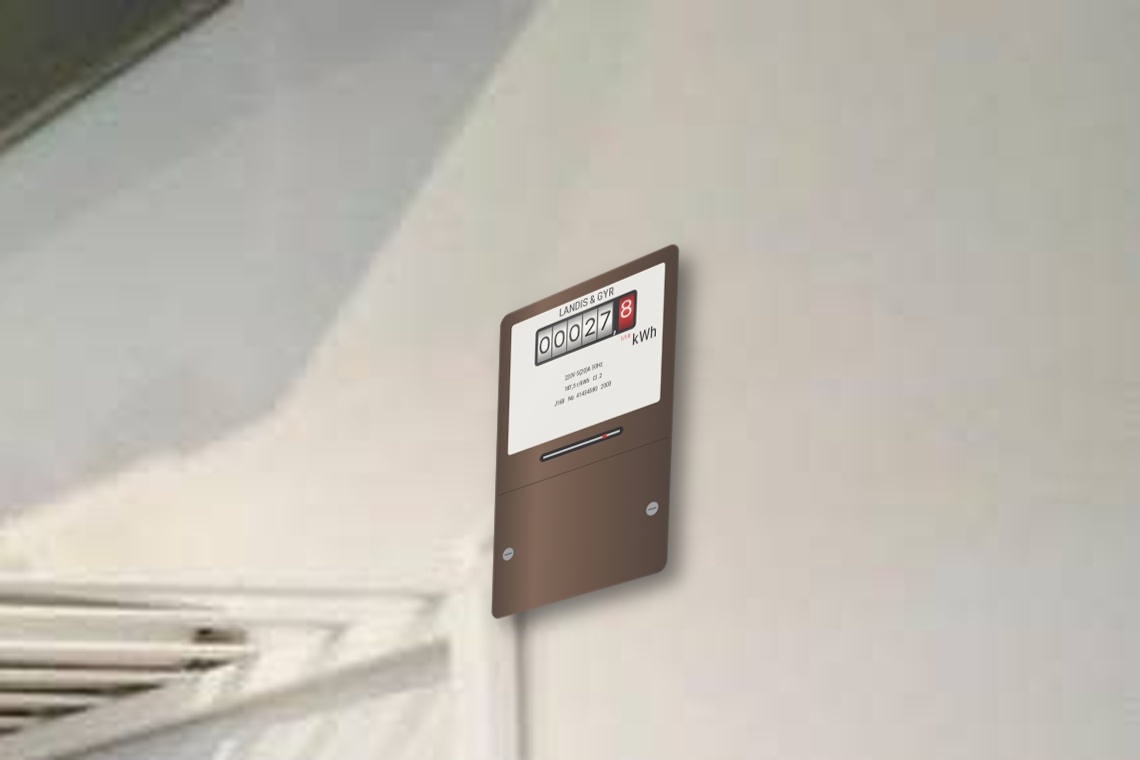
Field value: 27.8 kWh
